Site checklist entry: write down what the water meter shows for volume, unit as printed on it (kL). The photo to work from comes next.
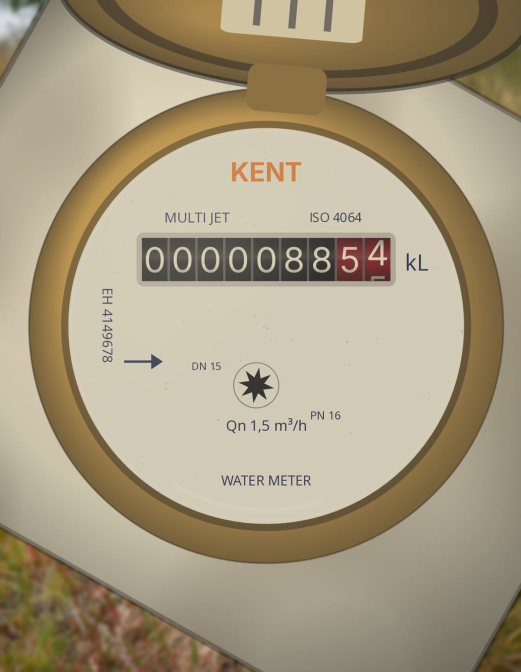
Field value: 88.54 kL
